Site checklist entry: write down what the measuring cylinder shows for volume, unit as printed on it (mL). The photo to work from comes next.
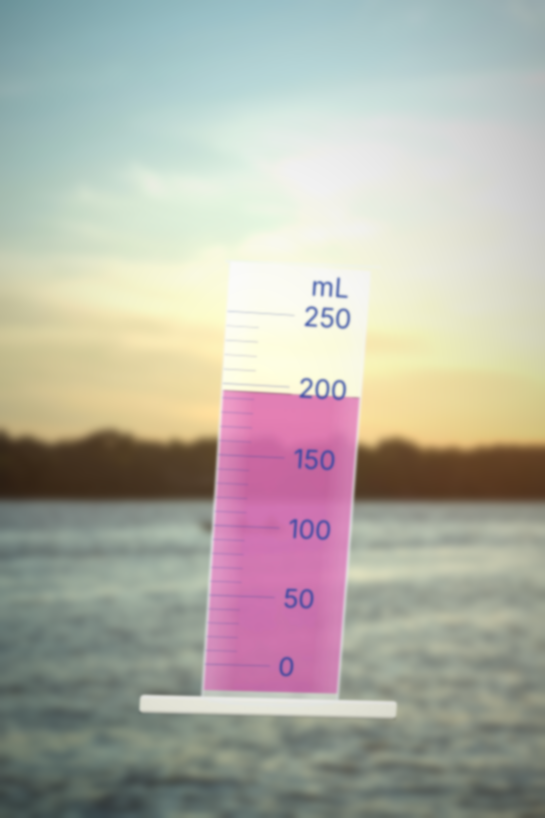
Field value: 195 mL
